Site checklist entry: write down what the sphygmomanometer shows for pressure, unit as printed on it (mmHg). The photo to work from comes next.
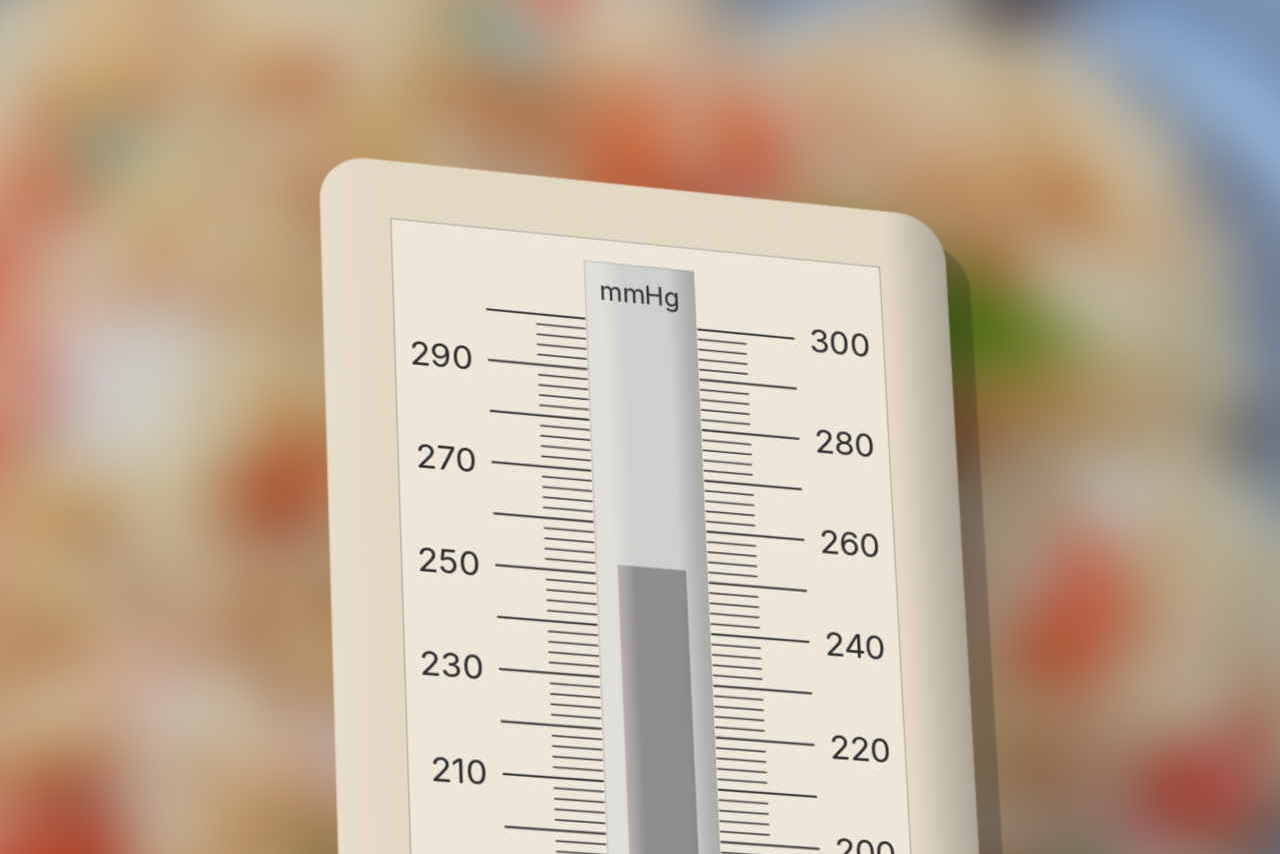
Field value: 252 mmHg
